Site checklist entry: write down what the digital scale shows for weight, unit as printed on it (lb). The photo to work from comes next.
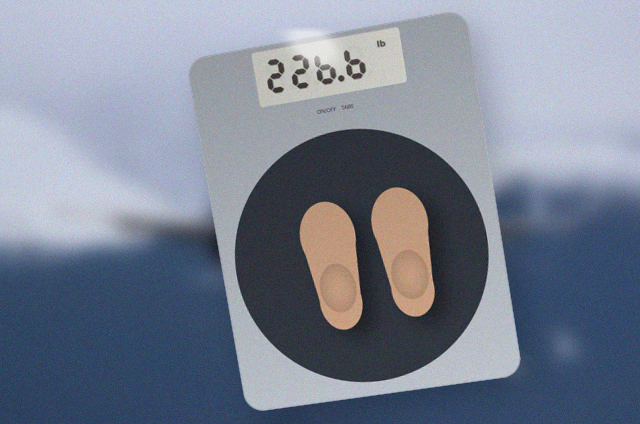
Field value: 226.6 lb
